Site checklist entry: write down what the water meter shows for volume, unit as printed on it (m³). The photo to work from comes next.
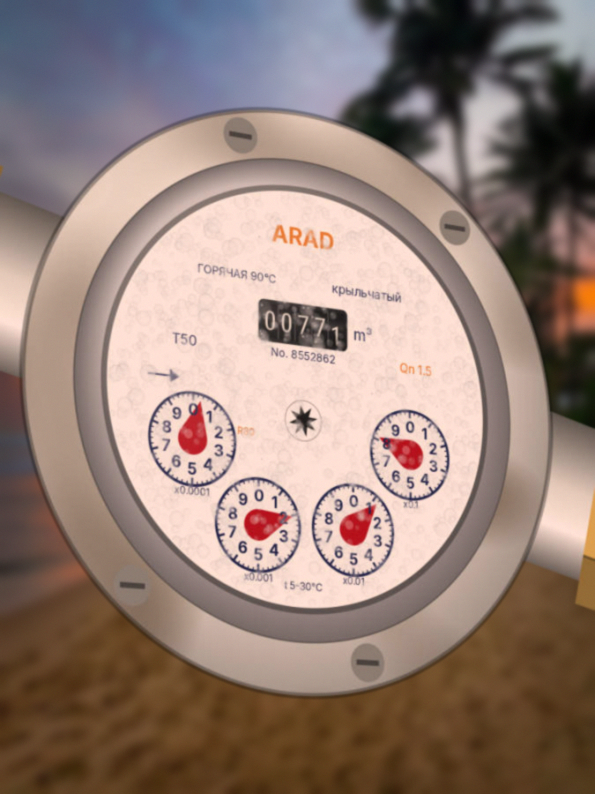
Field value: 770.8120 m³
